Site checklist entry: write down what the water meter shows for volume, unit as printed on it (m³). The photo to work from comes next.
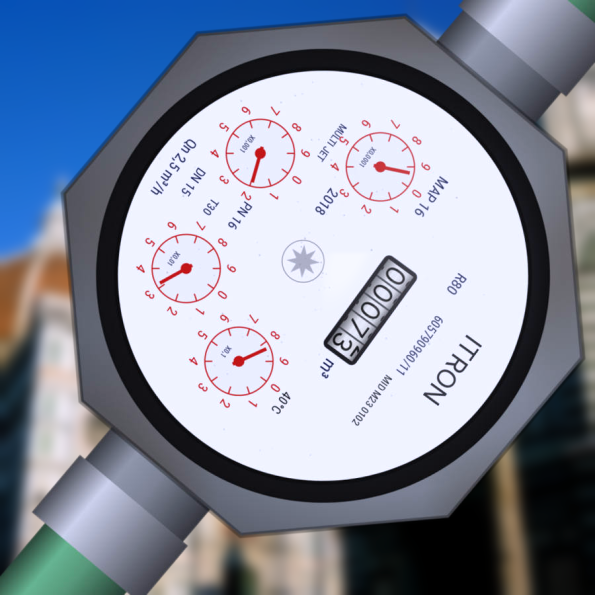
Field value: 72.8319 m³
